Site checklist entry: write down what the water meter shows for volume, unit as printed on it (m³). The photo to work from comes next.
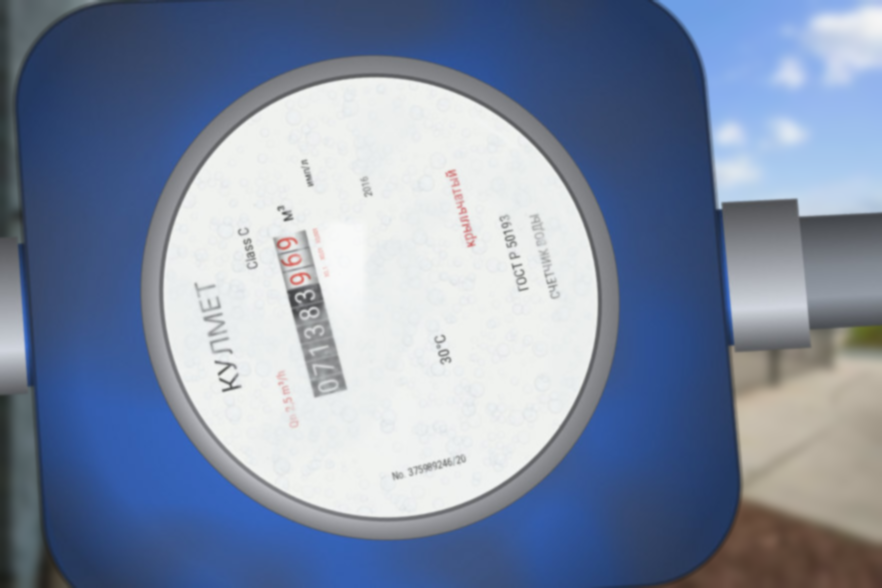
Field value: 71383.969 m³
